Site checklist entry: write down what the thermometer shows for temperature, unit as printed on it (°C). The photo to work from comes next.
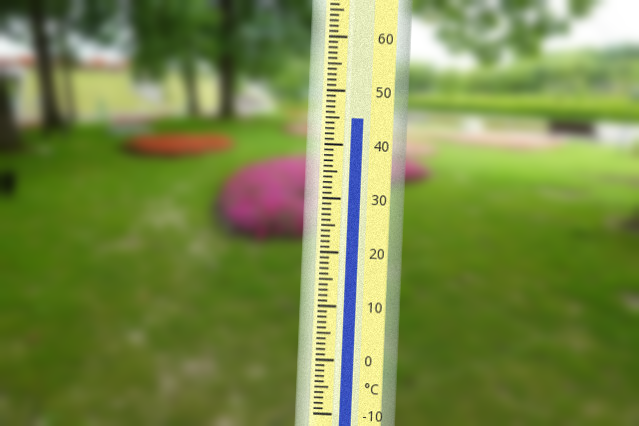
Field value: 45 °C
